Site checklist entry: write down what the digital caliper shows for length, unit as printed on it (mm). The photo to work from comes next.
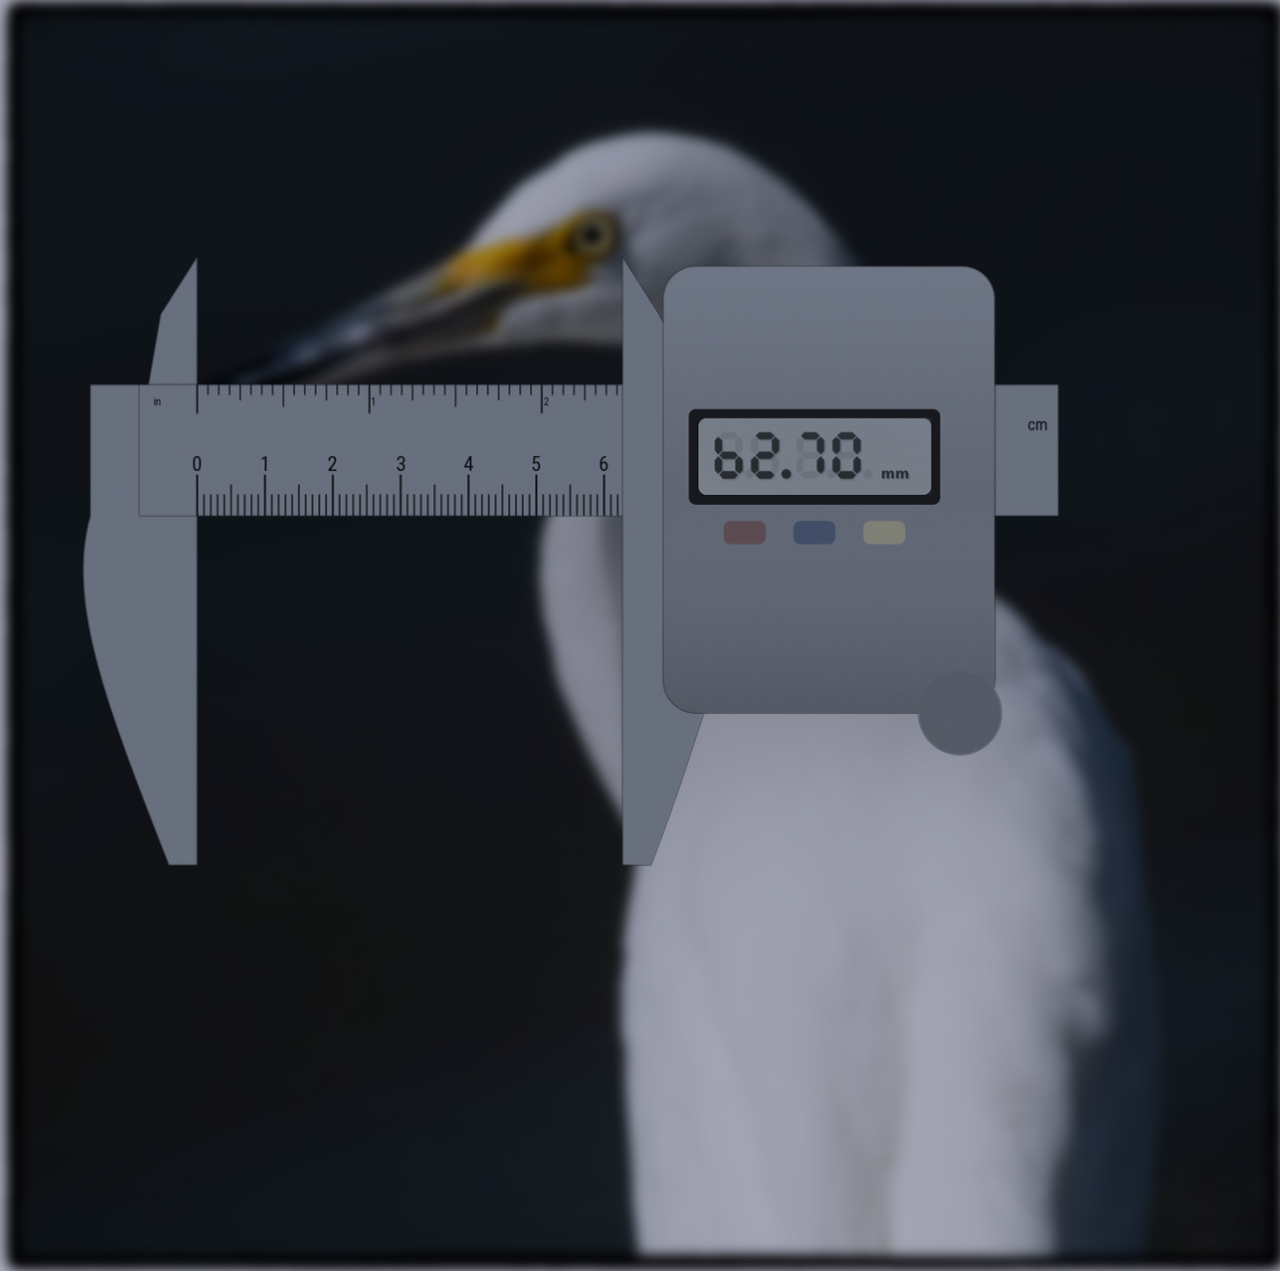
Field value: 62.70 mm
